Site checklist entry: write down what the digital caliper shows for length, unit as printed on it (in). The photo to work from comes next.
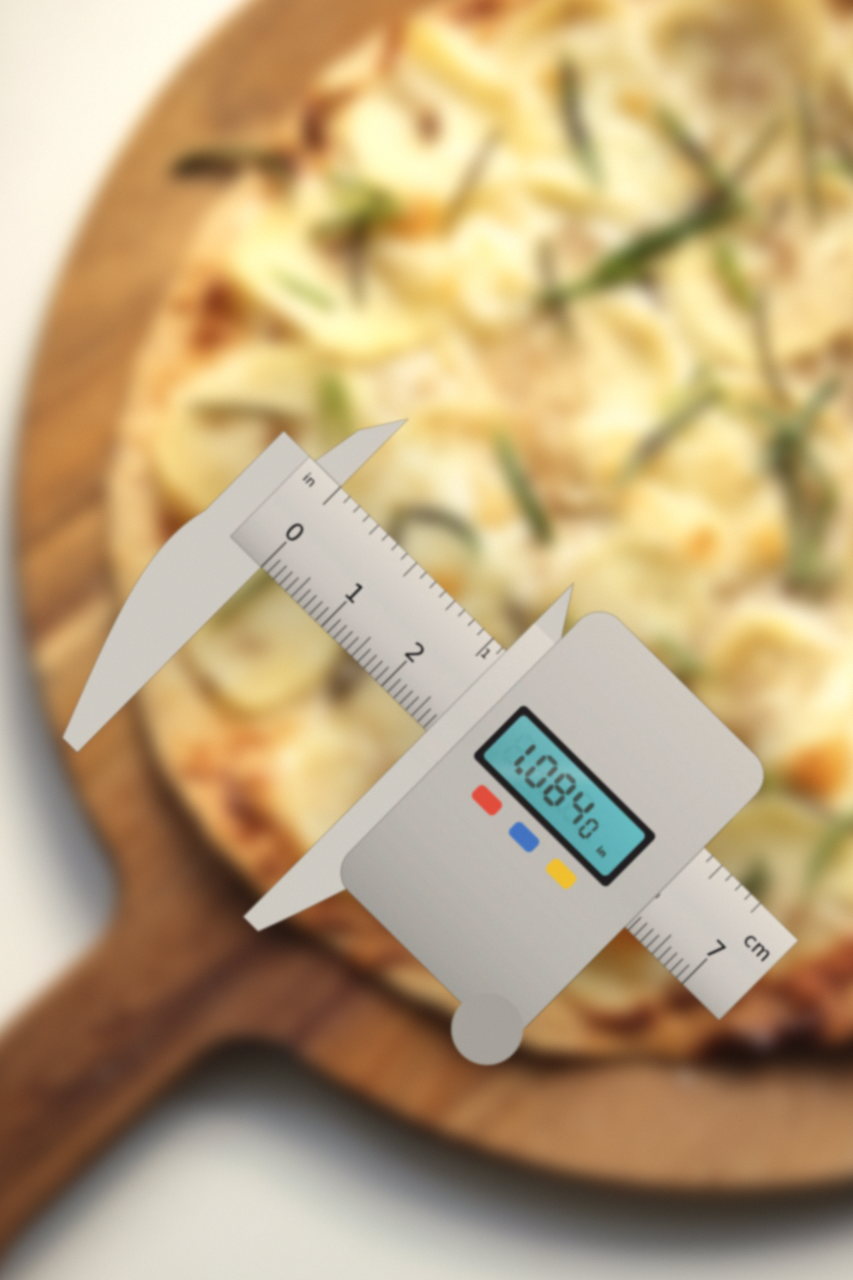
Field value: 1.0840 in
